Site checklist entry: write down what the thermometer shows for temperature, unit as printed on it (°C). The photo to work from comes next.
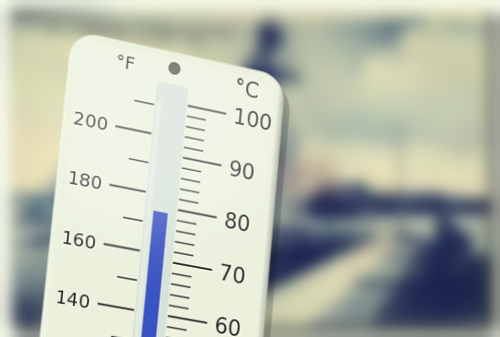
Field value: 79 °C
